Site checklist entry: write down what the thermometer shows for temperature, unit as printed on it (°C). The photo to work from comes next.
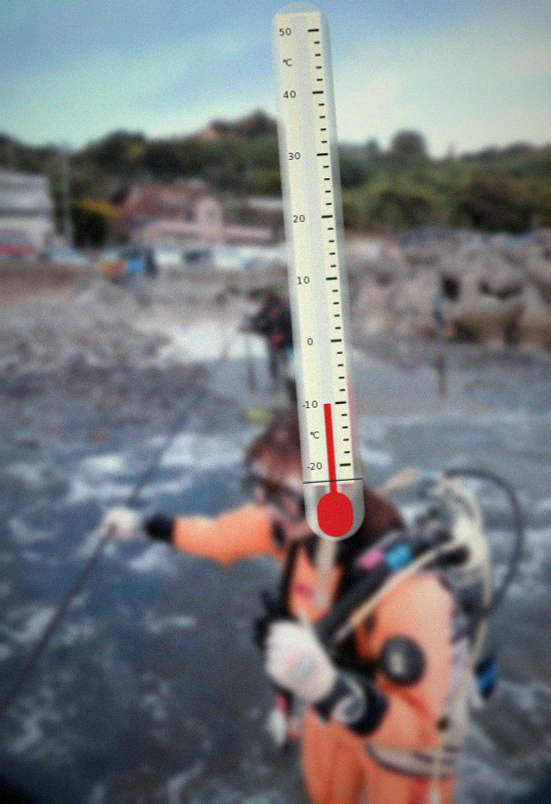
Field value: -10 °C
